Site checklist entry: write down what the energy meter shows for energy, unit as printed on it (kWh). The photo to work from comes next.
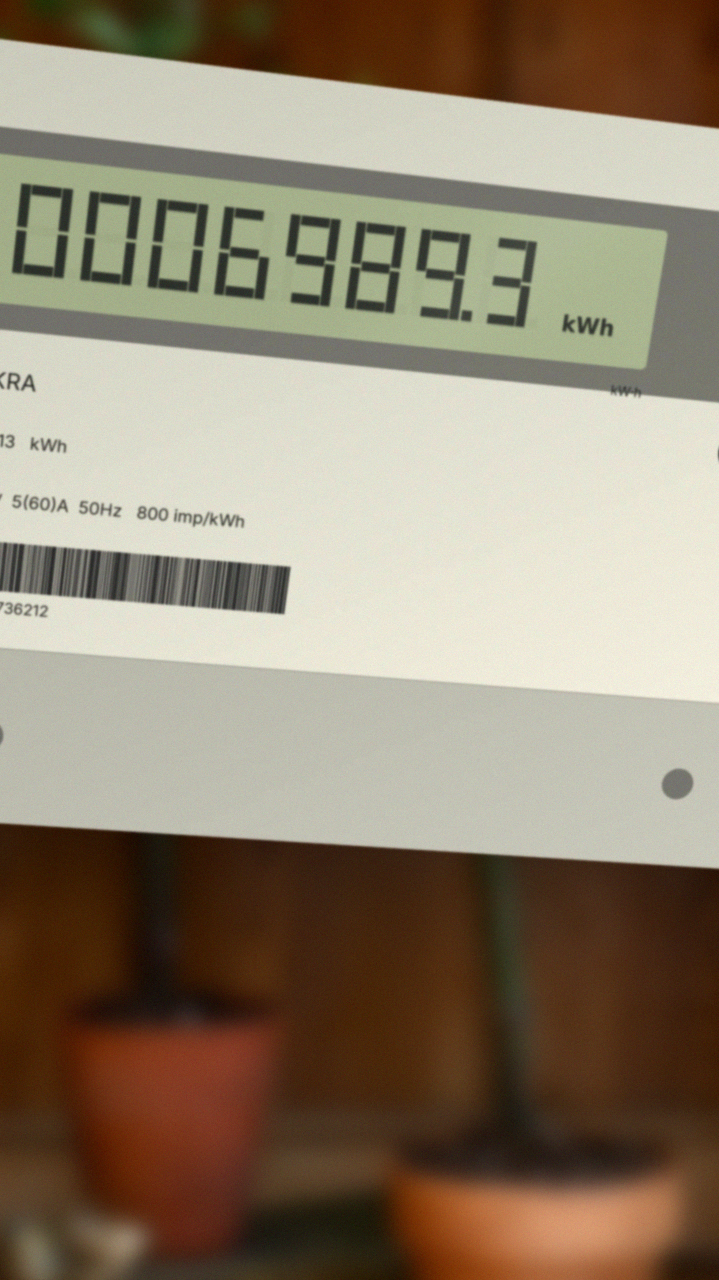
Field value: 6989.3 kWh
